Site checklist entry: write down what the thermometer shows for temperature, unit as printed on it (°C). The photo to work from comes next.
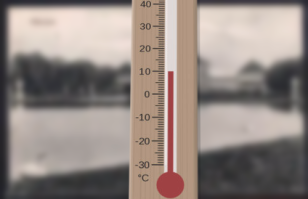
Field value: 10 °C
